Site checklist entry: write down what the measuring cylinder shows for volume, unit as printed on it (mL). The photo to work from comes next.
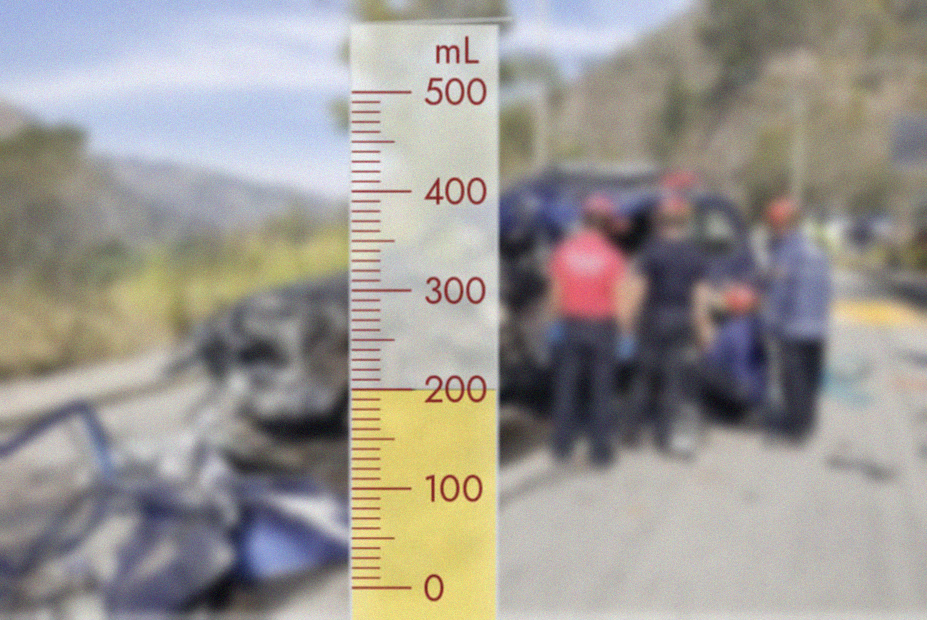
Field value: 200 mL
